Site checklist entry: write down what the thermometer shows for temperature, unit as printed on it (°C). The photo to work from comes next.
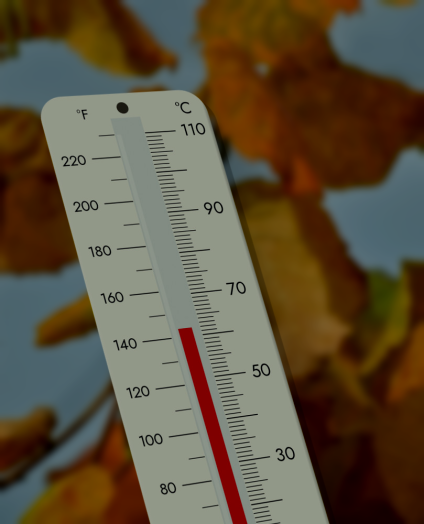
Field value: 62 °C
